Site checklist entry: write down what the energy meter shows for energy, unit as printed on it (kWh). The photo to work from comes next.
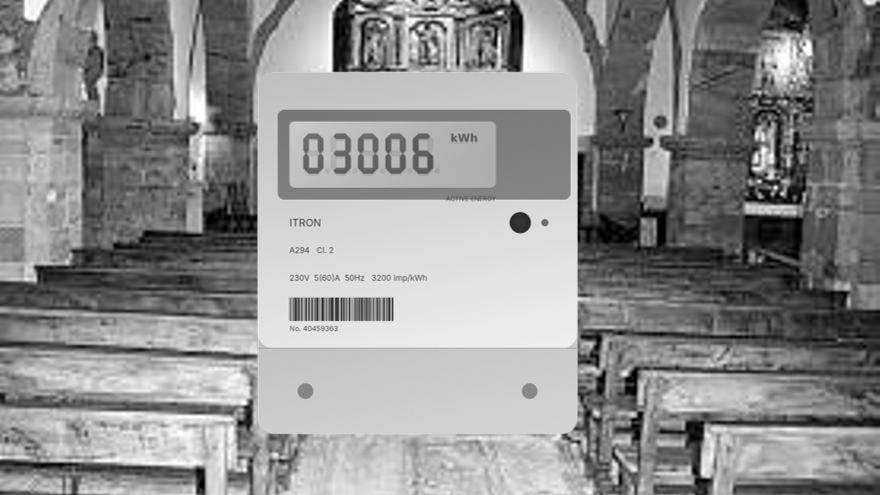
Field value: 3006 kWh
